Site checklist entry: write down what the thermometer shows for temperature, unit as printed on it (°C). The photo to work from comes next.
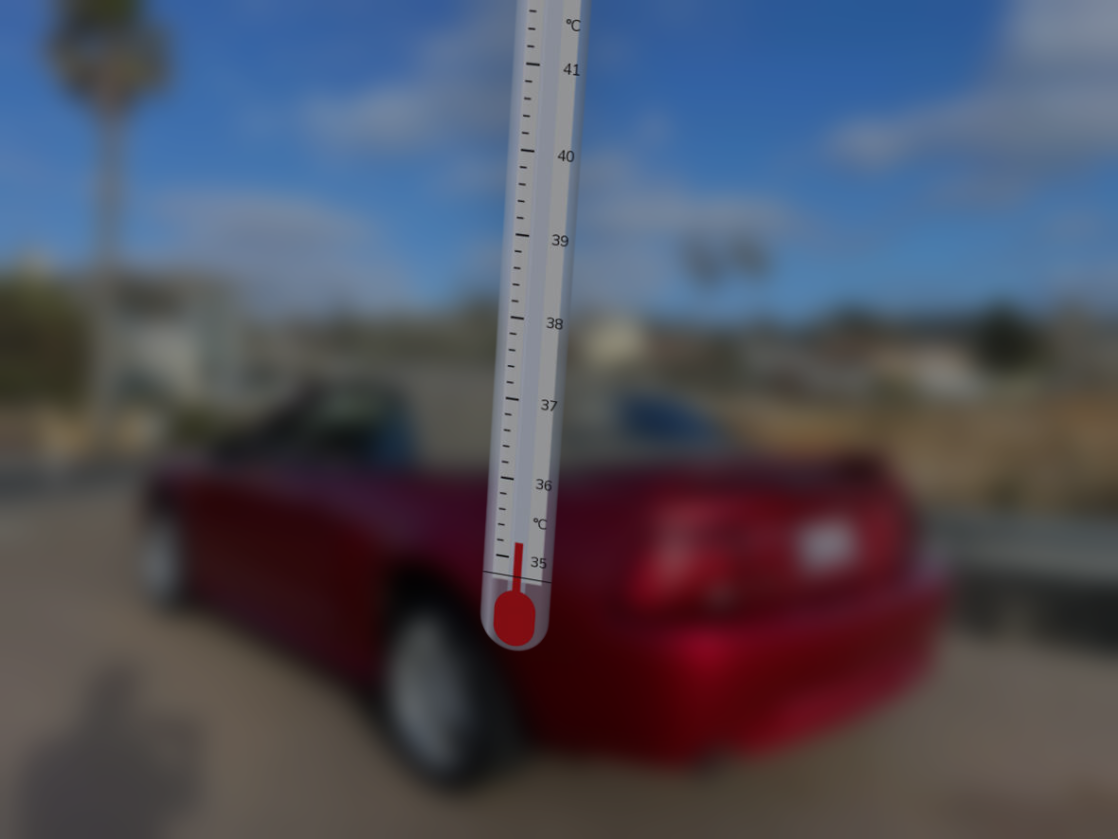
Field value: 35.2 °C
